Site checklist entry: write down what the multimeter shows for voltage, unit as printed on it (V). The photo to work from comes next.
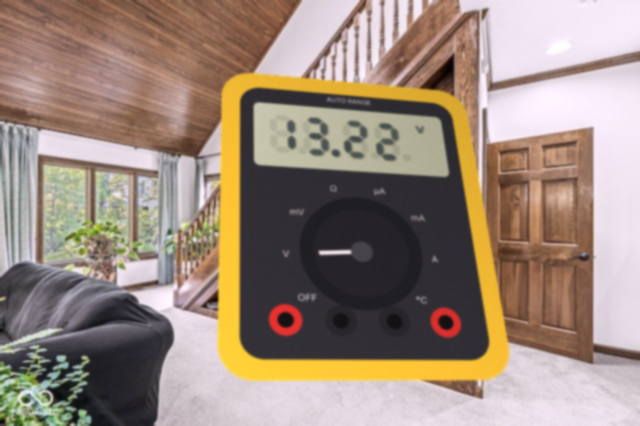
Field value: 13.22 V
